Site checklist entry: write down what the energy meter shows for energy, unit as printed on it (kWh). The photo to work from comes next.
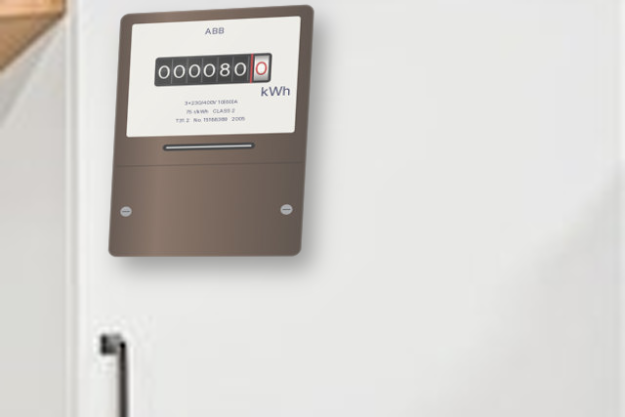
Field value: 80.0 kWh
